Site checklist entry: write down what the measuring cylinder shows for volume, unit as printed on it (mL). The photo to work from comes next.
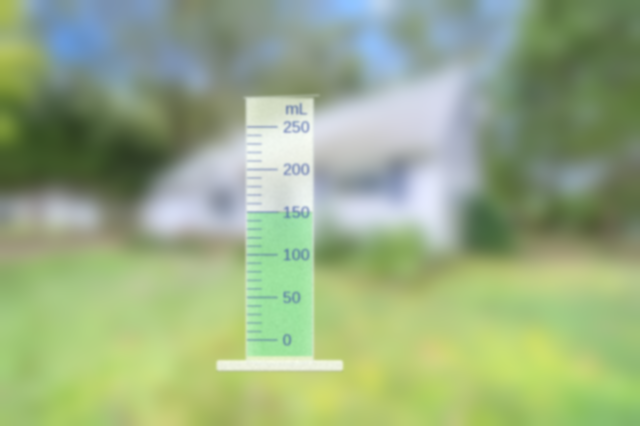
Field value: 150 mL
